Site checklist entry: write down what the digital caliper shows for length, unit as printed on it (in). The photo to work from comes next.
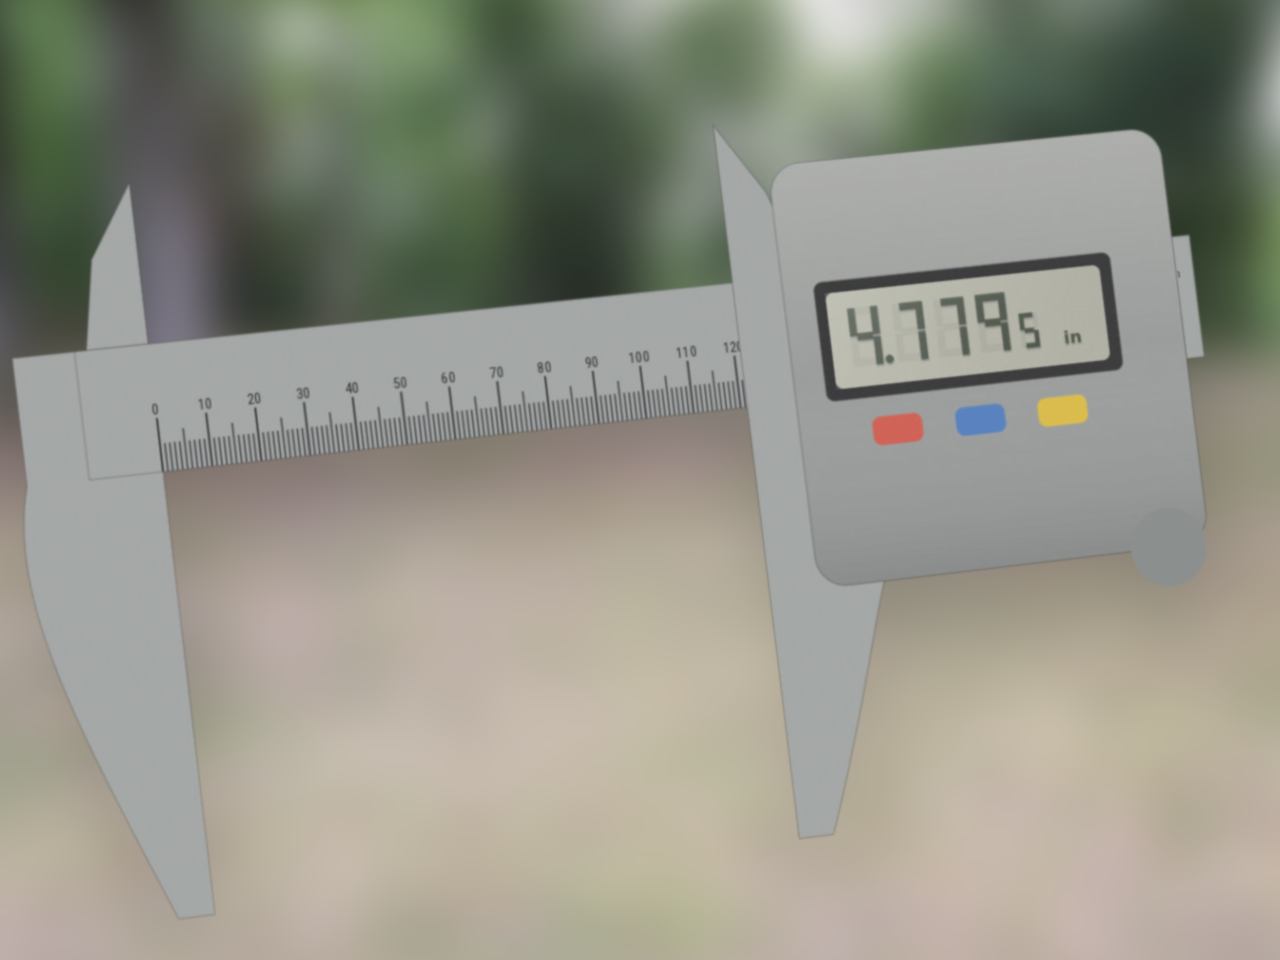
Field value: 4.7795 in
